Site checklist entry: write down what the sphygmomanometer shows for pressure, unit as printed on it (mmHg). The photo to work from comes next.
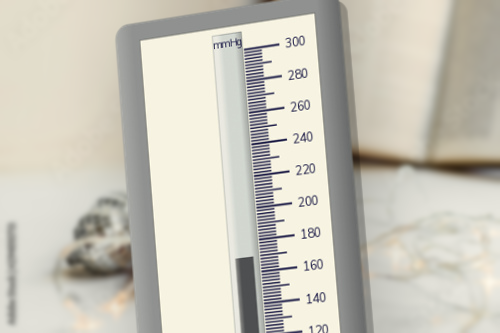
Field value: 170 mmHg
